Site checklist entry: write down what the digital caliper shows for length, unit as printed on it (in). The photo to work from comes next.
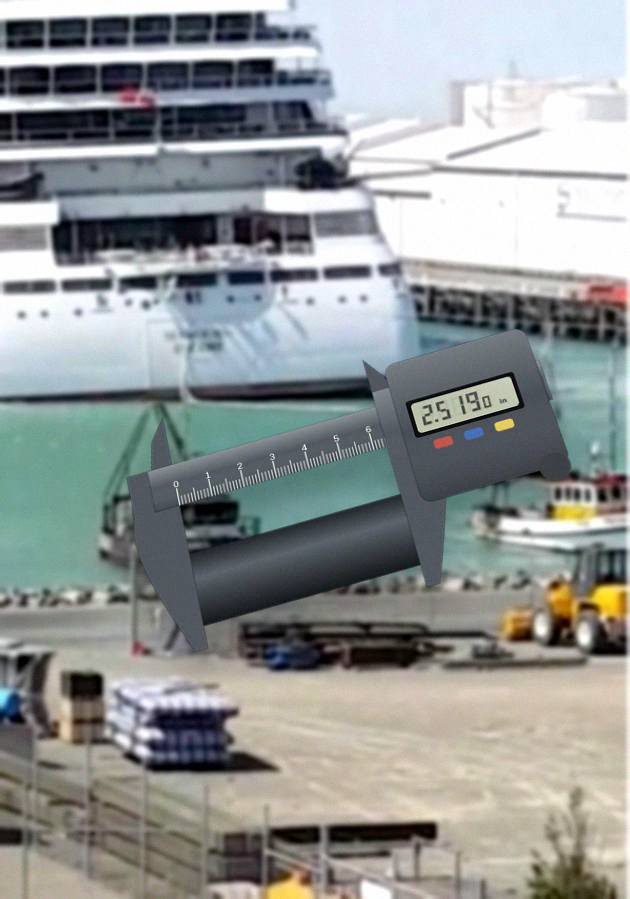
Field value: 2.5190 in
